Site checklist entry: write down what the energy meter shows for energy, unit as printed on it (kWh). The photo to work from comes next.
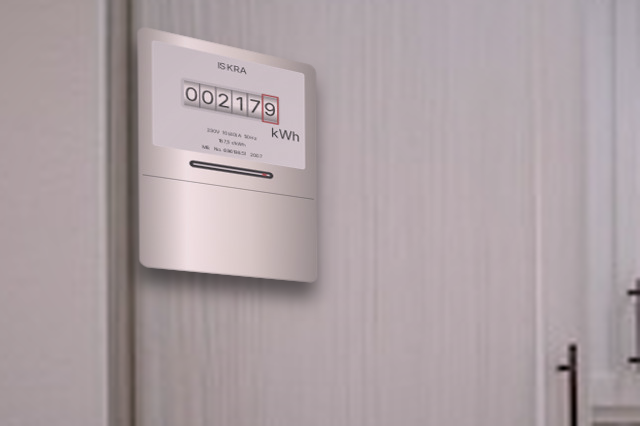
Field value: 217.9 kWh
